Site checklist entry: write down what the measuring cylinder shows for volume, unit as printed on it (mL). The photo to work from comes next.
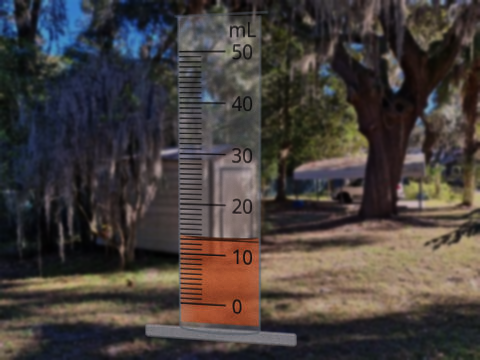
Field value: 13 mL
